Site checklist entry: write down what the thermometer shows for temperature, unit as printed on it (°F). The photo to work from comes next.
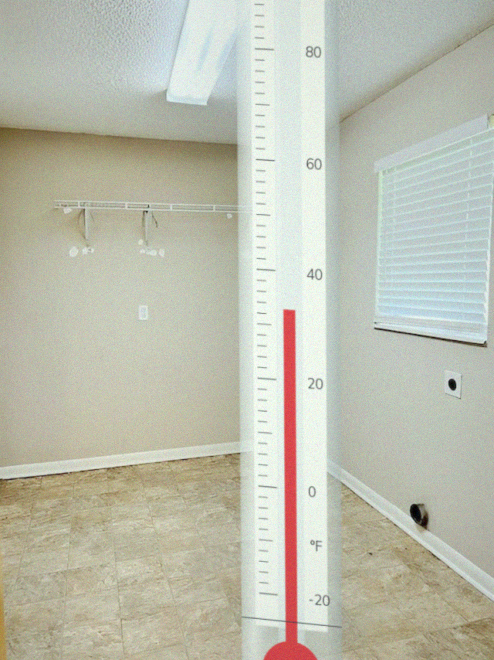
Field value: 33 °F
